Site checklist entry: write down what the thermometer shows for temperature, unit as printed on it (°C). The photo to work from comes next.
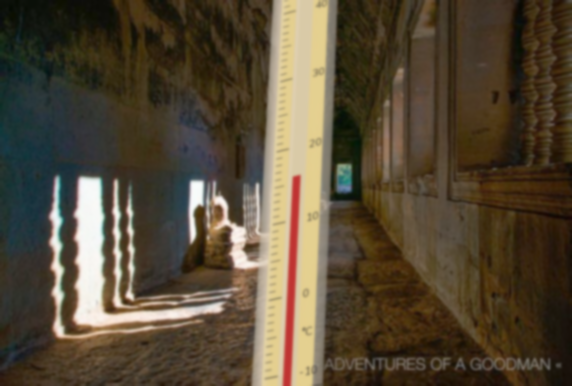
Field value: 16 °C
